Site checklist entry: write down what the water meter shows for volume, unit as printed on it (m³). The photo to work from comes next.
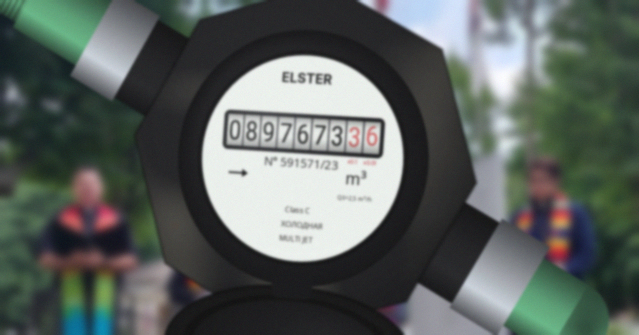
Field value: 897673.36 m³
